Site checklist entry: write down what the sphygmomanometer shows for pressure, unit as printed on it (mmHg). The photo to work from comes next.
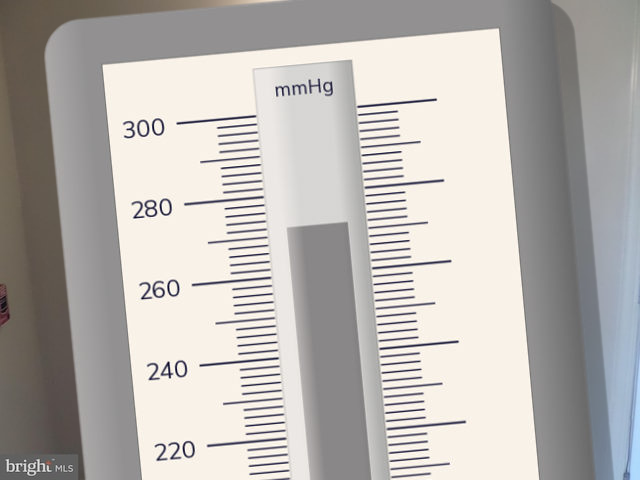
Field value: 272 mmHg
